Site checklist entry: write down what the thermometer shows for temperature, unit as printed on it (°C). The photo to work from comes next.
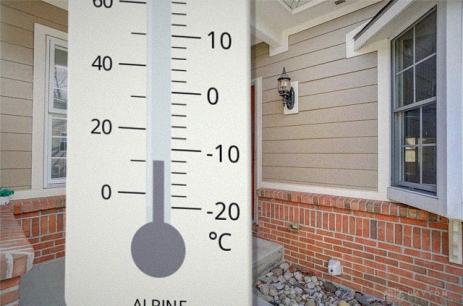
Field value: -12 °C
